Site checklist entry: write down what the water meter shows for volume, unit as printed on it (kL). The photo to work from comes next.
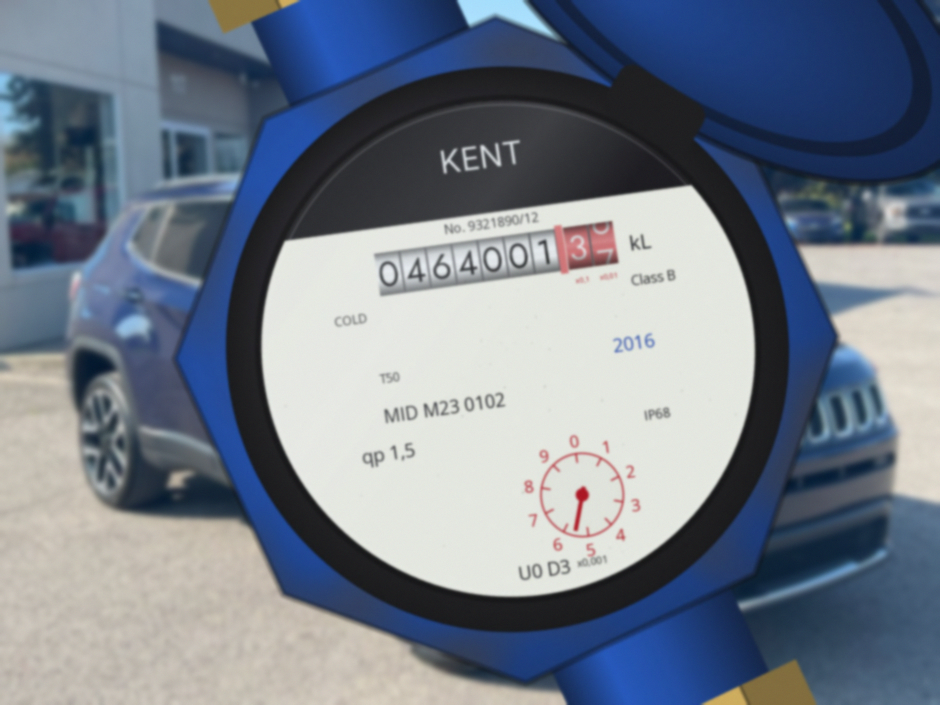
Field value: 464001.365 kL
